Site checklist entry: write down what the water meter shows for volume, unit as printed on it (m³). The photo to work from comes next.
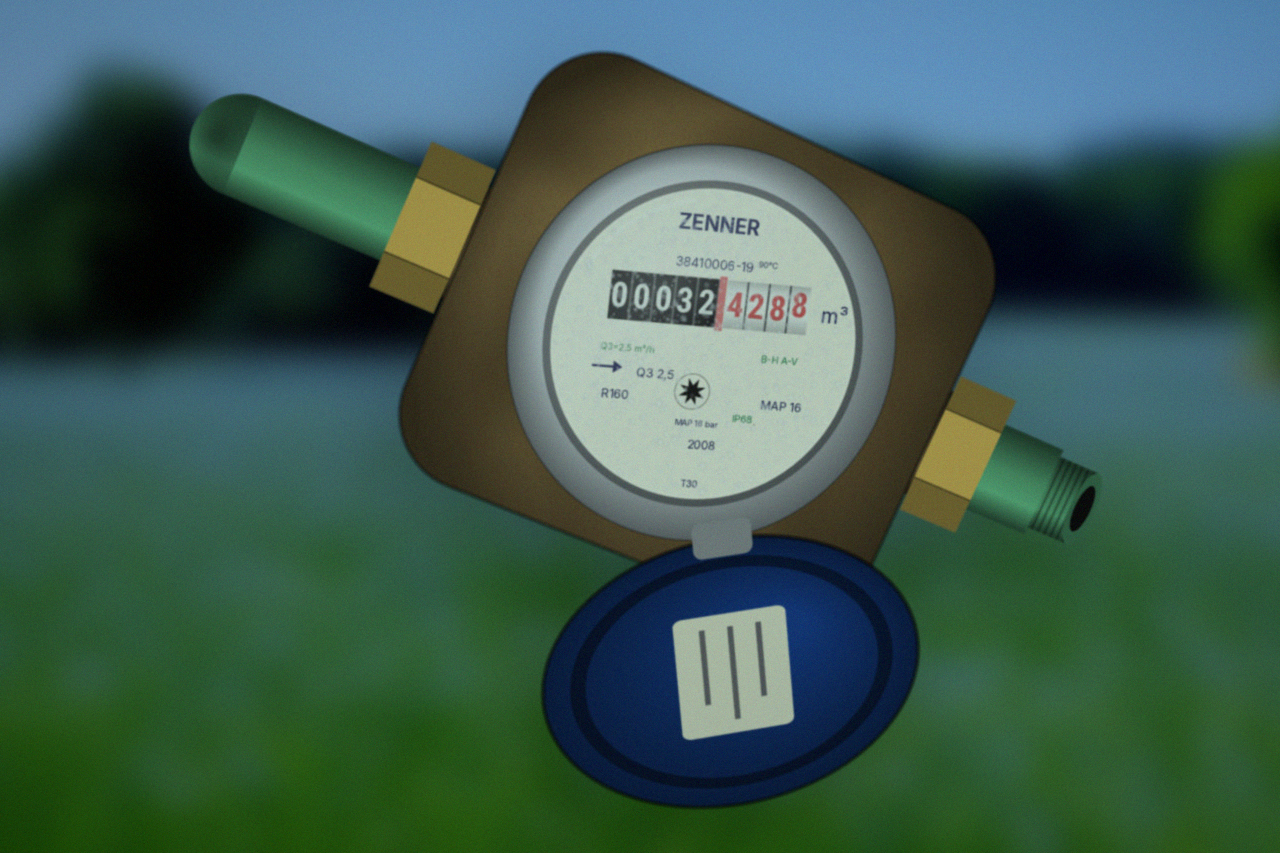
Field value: 32.4288 m³
